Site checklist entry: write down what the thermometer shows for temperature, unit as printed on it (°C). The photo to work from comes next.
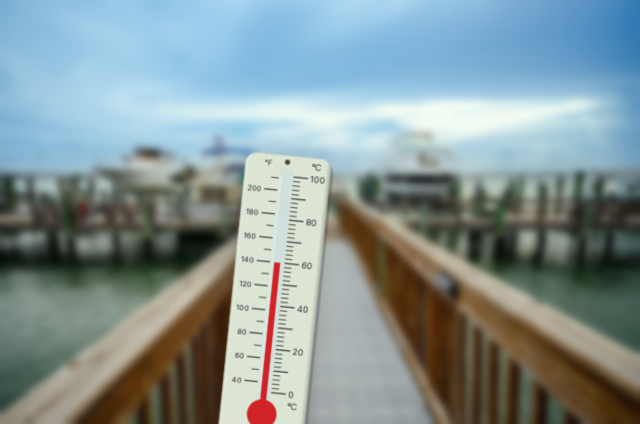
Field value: 60 °C
